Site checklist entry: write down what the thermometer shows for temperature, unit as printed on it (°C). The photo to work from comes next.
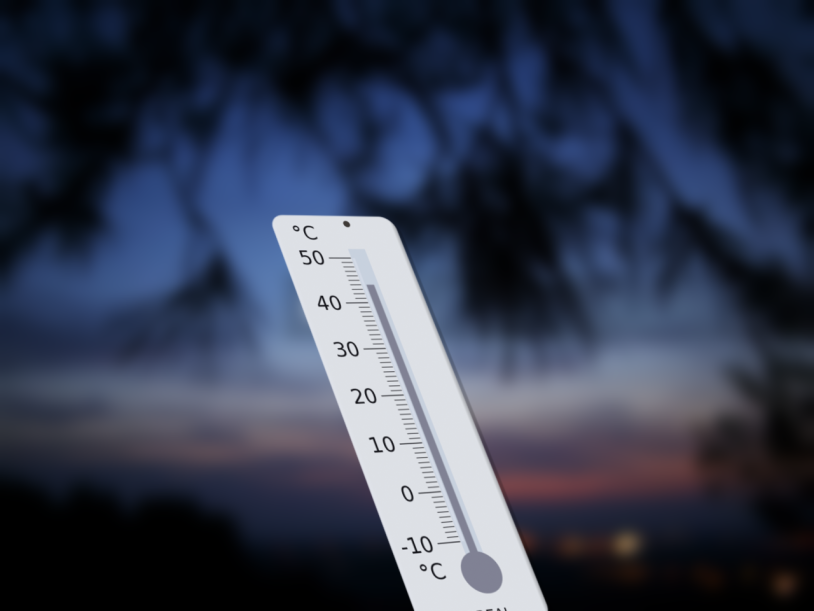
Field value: 44 °C
